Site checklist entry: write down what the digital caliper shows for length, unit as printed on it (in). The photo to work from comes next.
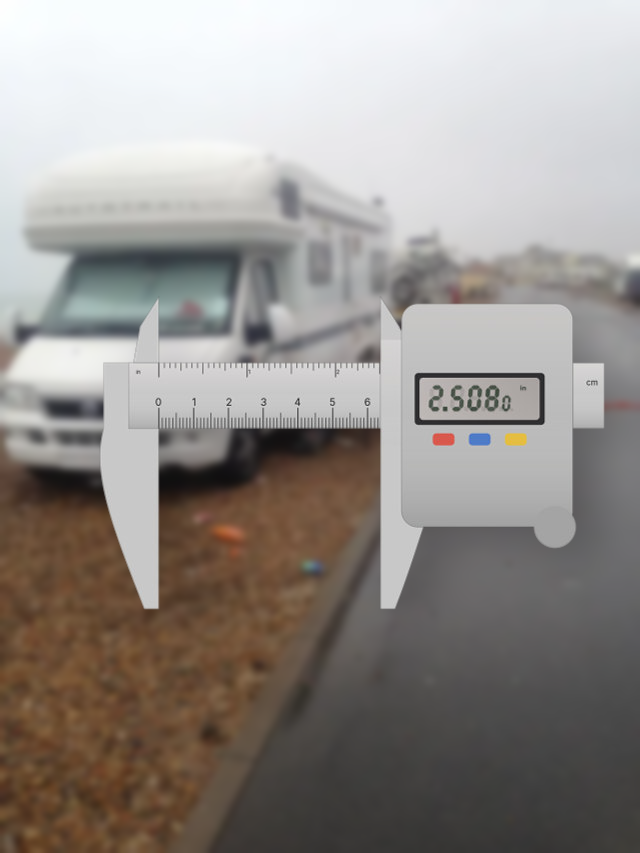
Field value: 2.5080 in
